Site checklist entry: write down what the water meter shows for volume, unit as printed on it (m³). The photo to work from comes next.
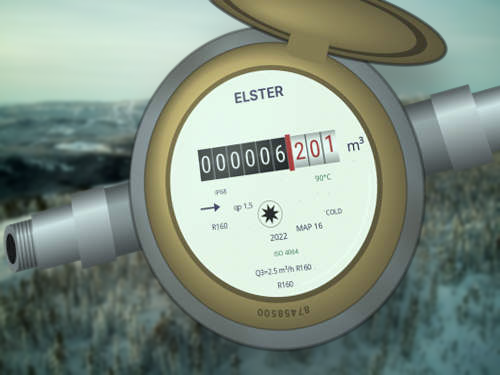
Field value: 6.201 m³
